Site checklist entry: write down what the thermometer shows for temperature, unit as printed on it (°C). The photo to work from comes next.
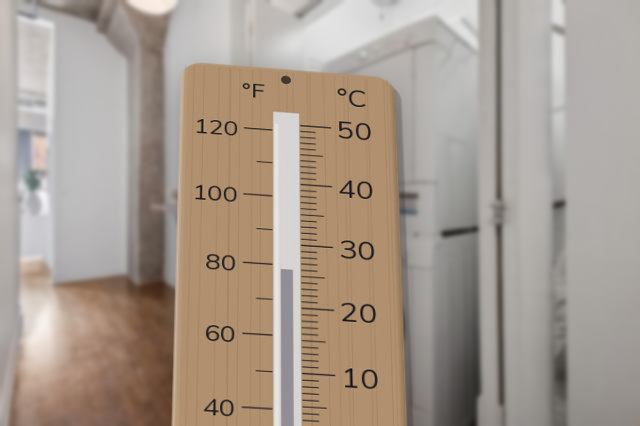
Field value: 26 °C
